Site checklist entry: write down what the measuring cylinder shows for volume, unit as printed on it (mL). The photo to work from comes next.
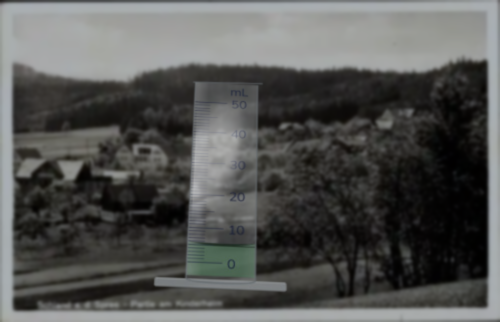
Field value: 5 mL
